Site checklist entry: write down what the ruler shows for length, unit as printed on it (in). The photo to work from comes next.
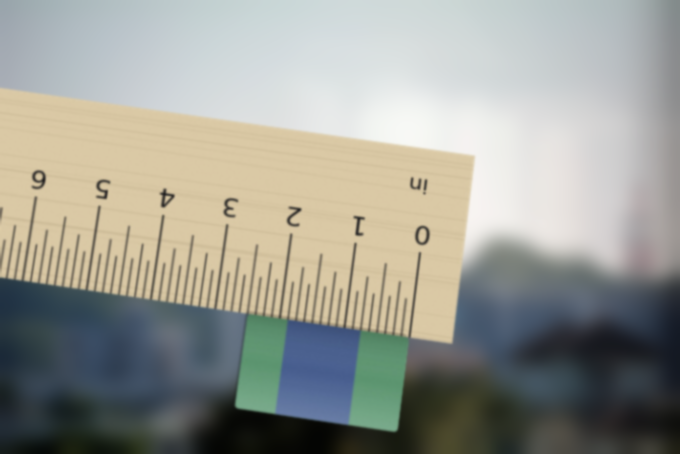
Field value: 2.5 in
